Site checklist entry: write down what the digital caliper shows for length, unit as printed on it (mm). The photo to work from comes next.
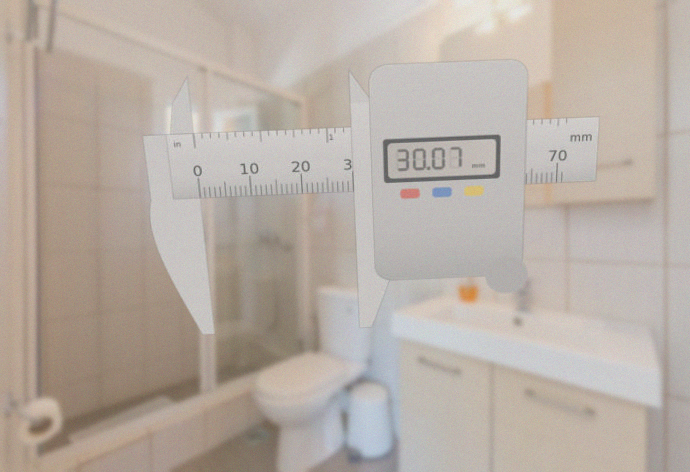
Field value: 30.07 mm
